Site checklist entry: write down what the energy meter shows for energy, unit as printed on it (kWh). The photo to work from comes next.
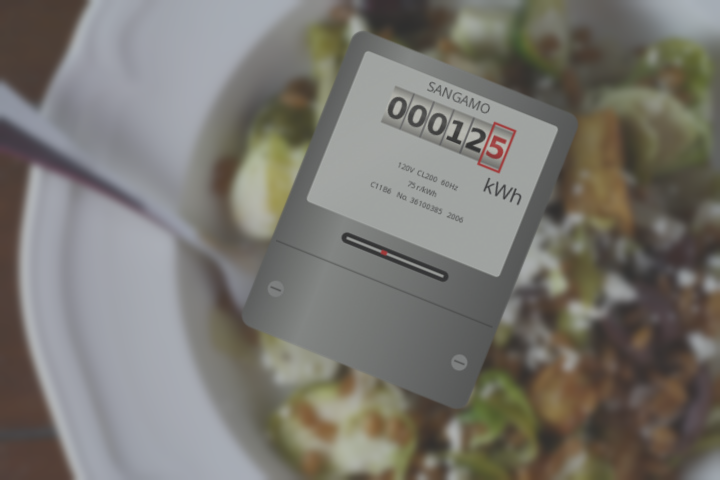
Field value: 12.5 kWh
